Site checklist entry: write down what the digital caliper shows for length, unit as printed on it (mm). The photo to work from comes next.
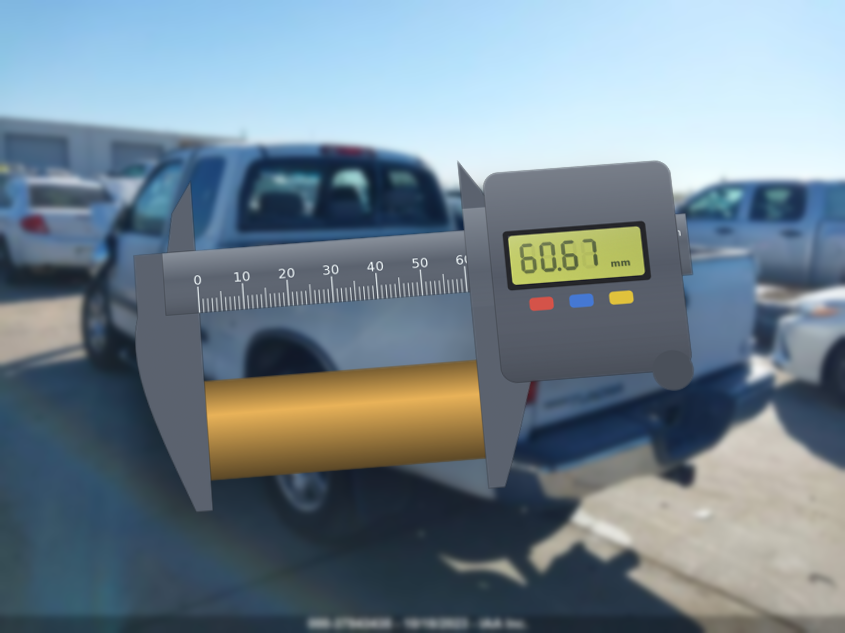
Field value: 60.67 mm
